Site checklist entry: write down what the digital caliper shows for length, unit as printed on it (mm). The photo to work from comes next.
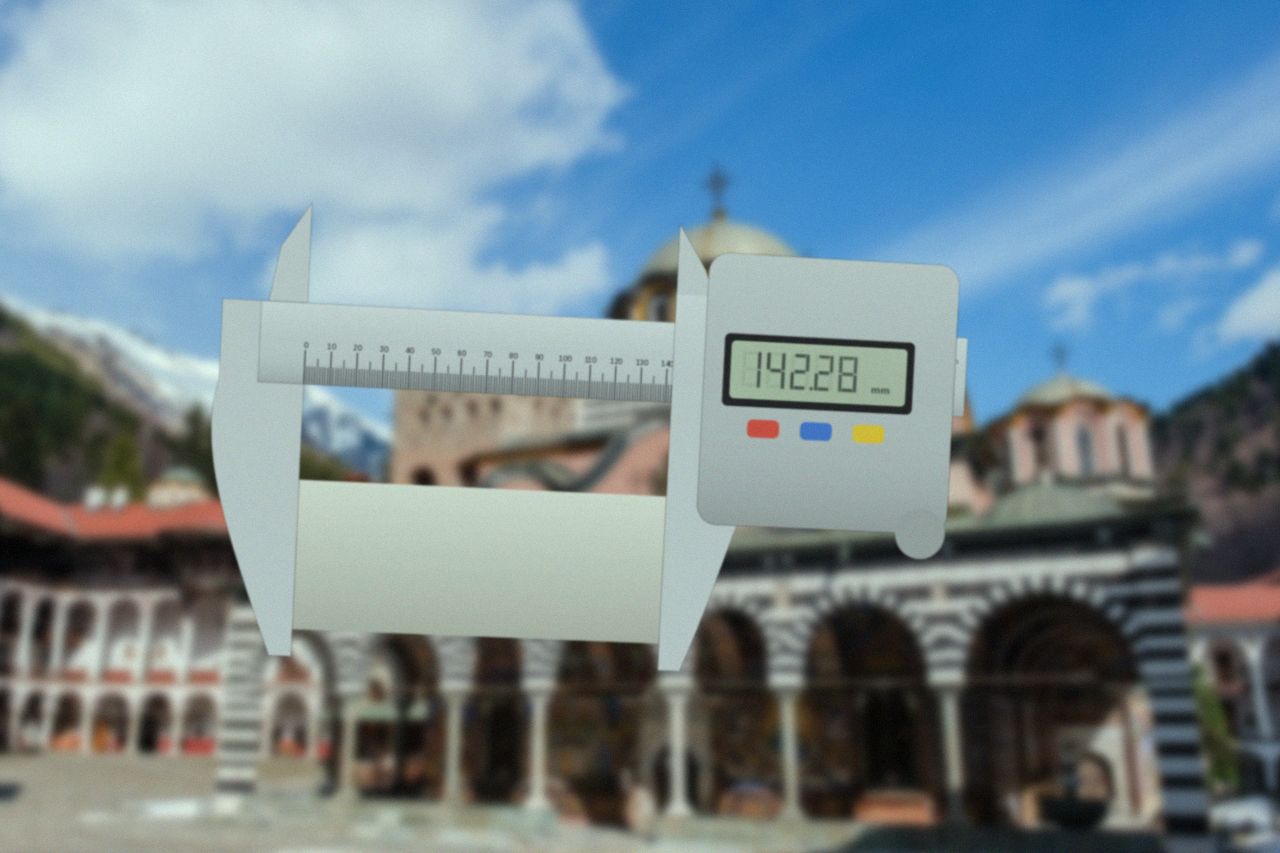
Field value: 142.28 mm
